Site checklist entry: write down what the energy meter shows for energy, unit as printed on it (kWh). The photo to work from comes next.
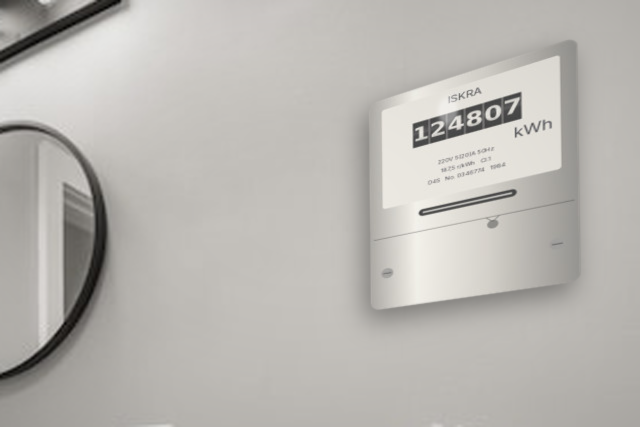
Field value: 124807 kWh
